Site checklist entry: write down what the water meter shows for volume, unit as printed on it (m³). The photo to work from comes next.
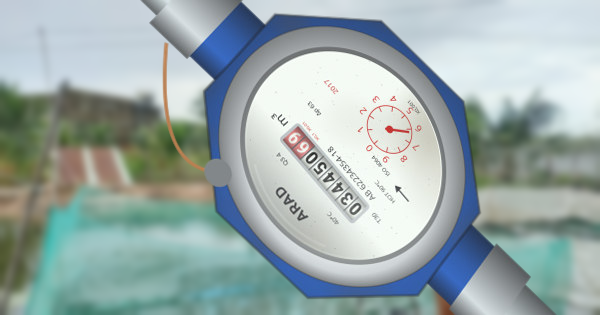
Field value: 34450.696 m³
